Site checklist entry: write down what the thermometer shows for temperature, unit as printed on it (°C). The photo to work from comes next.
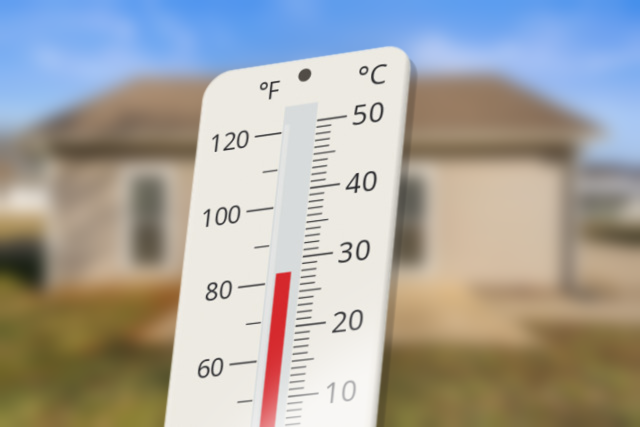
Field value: 28 °C
